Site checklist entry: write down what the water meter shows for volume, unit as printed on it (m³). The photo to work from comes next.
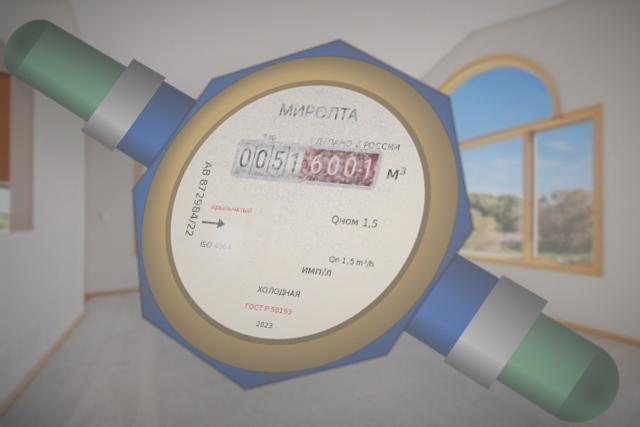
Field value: 51.6001 m³
